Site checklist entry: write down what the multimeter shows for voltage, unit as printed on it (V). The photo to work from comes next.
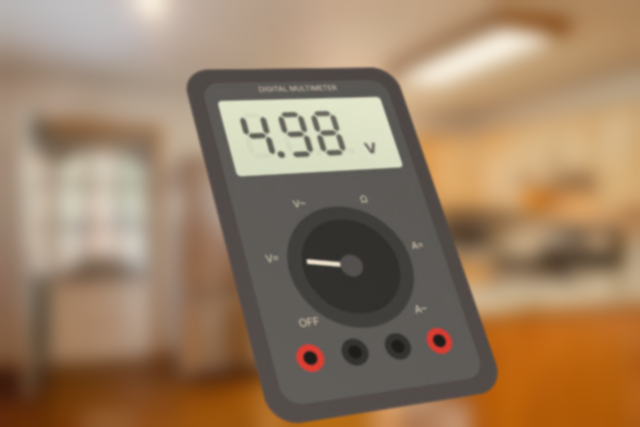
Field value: 4.98 V
